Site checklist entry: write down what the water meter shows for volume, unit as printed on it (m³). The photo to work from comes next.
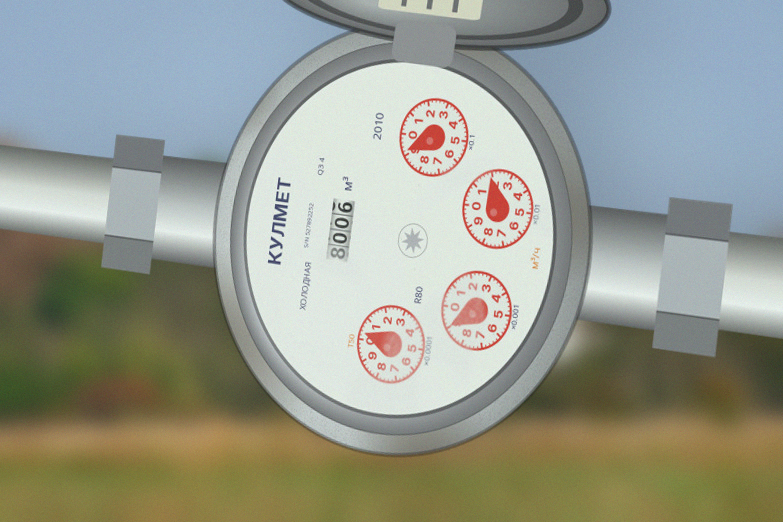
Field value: 8005.9190 m³
